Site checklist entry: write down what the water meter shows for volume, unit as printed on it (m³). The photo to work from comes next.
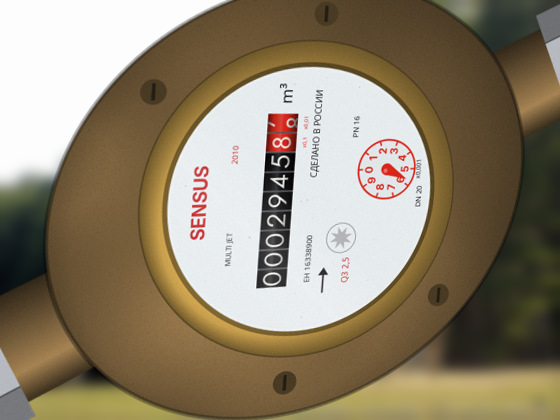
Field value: 2945.875 m³
